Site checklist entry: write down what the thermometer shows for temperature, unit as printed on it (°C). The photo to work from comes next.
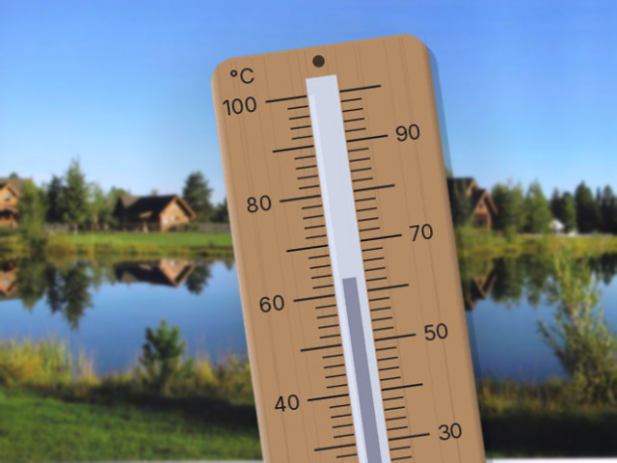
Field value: 63 °C
